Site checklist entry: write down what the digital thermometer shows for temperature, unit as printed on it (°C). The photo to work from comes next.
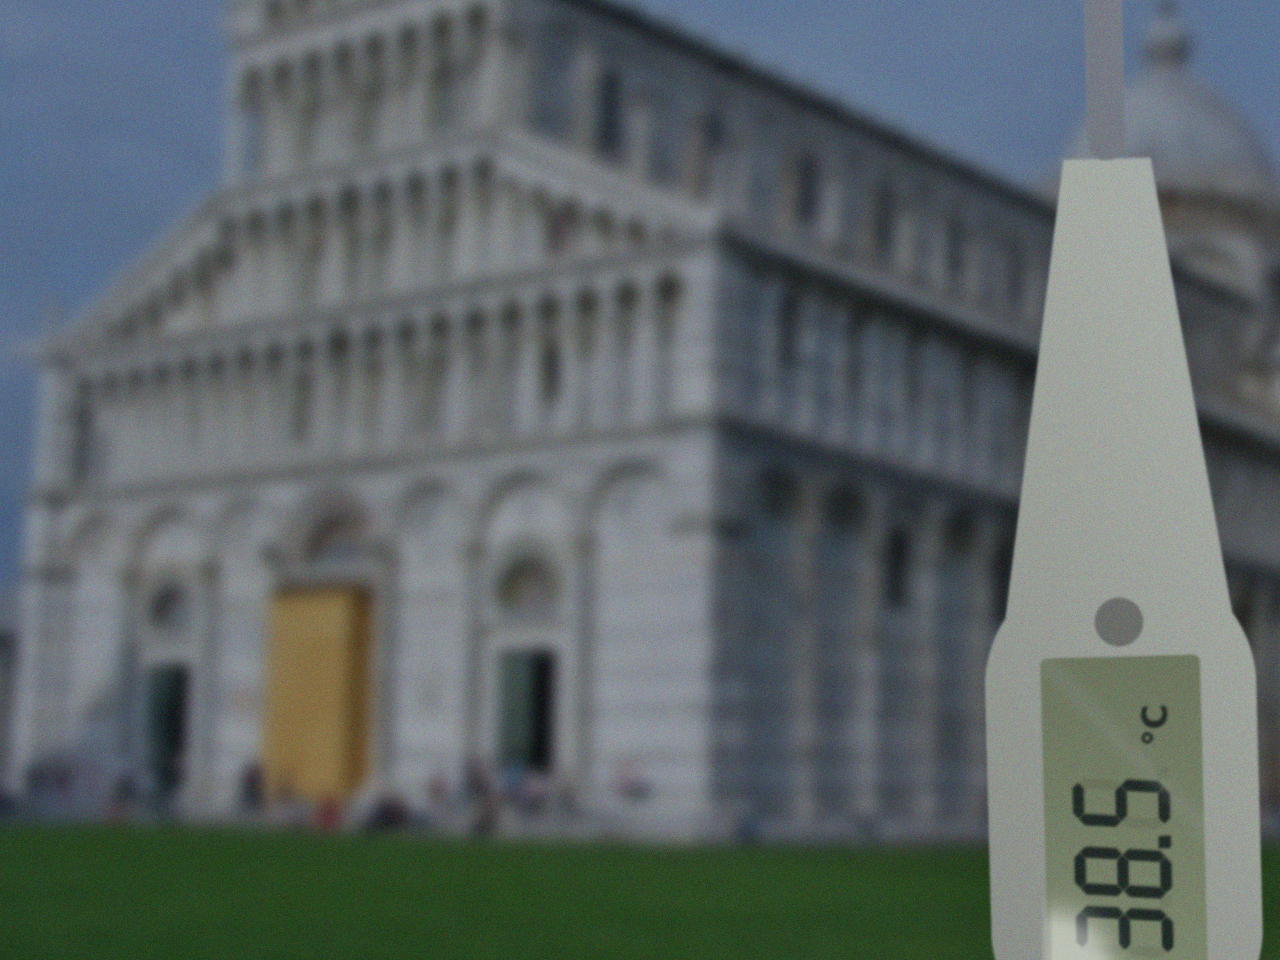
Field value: 38.5 °C
